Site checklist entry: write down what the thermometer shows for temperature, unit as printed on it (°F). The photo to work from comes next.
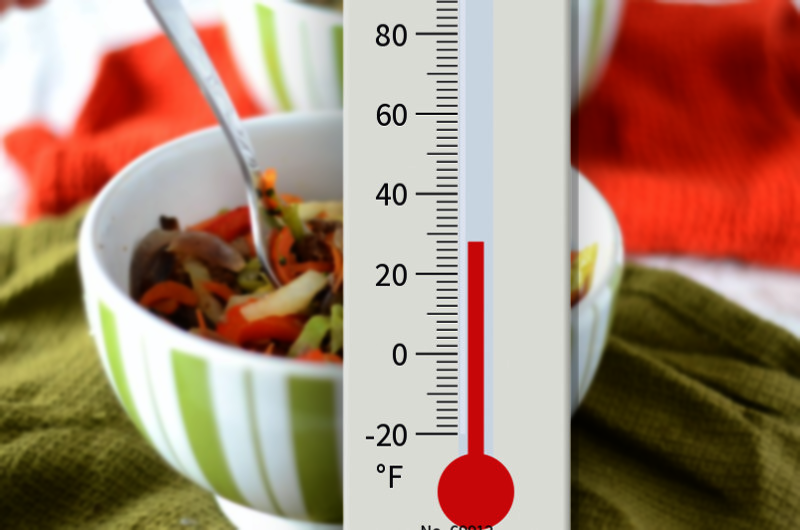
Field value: 28 °F
